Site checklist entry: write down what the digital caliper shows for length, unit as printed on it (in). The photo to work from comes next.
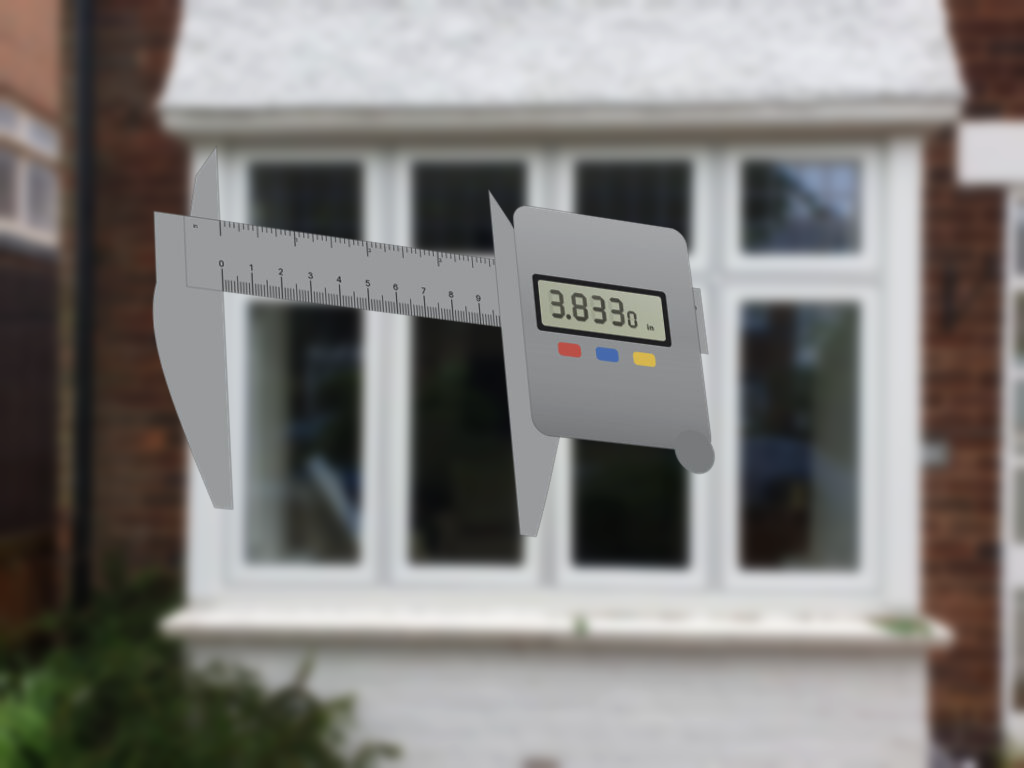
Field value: 3.8330 in
